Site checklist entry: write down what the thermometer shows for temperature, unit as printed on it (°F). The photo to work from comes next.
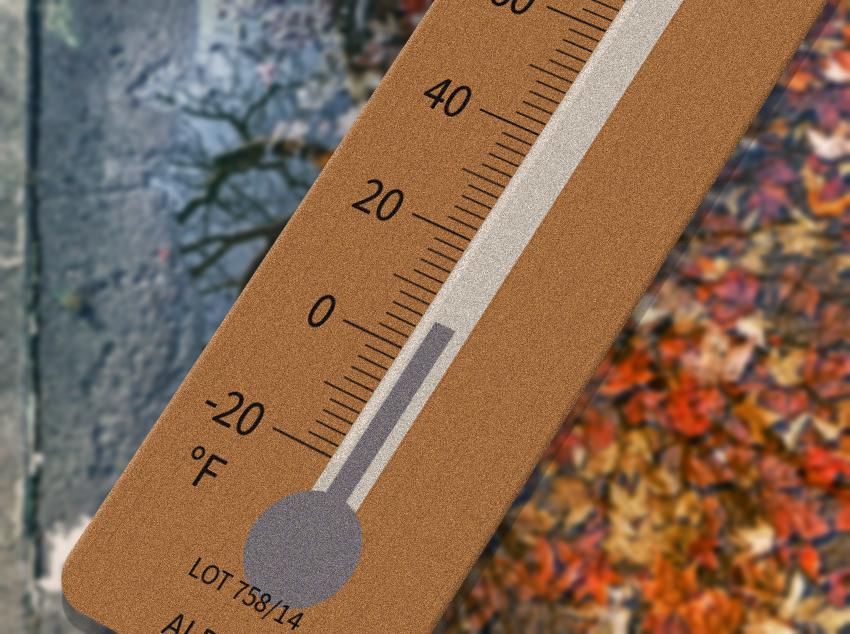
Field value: 6 °F
